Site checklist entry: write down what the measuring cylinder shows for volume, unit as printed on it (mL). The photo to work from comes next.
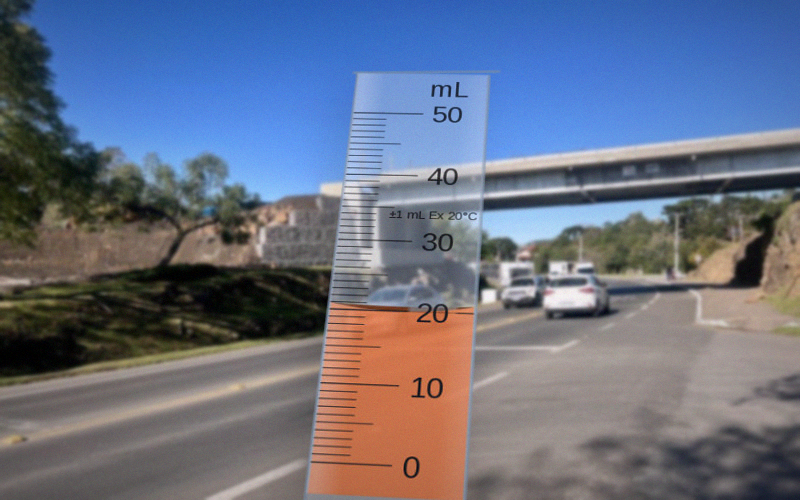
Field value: 20 mL
